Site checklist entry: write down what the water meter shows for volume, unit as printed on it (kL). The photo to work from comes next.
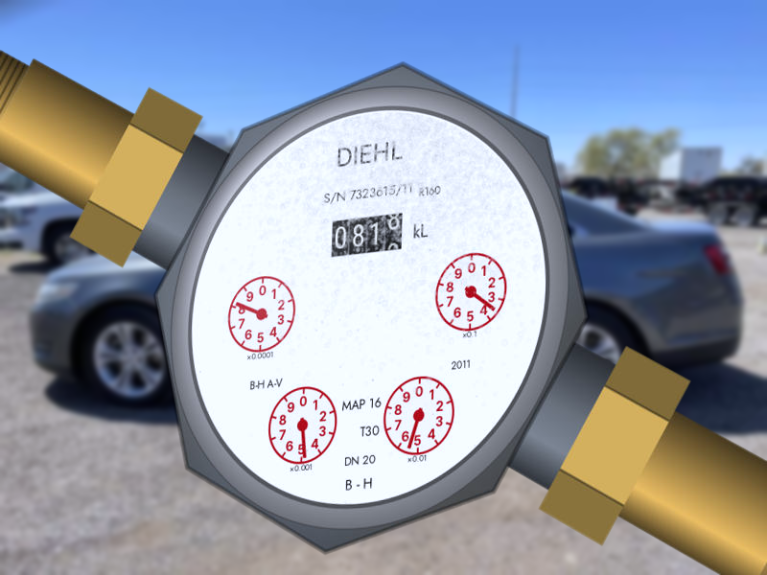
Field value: 818.3548 kL
